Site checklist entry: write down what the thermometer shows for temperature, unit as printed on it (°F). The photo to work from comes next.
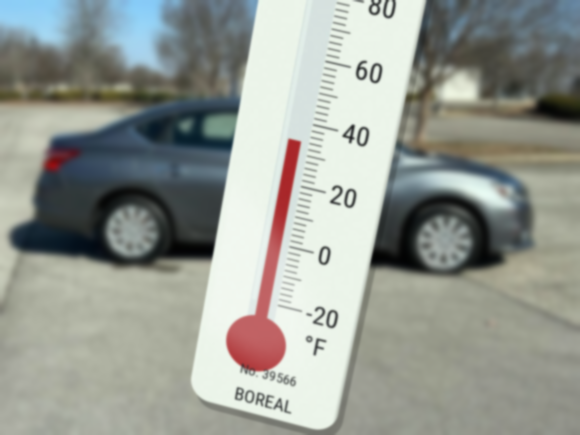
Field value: 34 °F
